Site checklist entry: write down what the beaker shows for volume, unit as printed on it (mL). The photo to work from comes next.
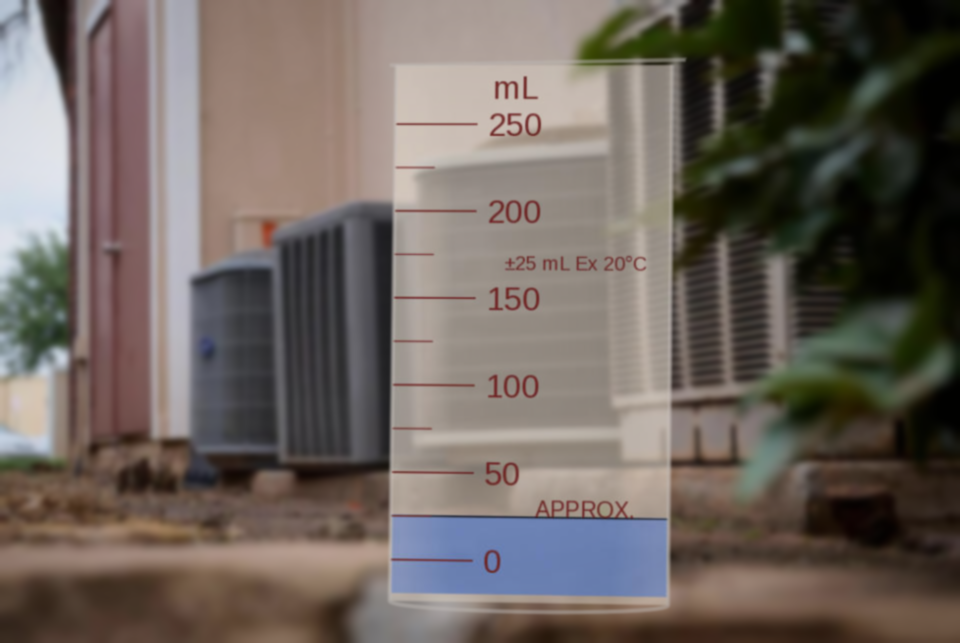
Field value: 25 mL
